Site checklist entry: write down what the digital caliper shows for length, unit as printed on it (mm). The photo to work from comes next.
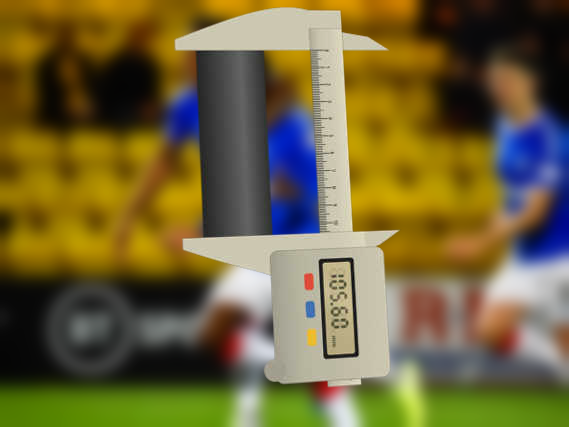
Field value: 105.60 mm
